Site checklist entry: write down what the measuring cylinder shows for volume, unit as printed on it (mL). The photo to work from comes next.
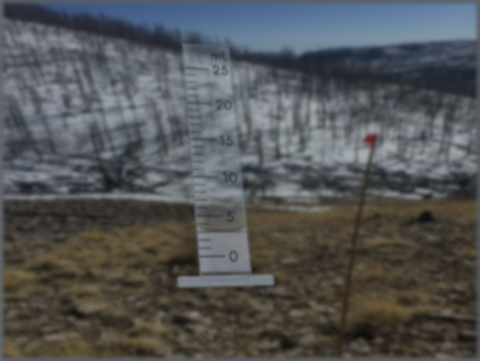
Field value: 3 mL
